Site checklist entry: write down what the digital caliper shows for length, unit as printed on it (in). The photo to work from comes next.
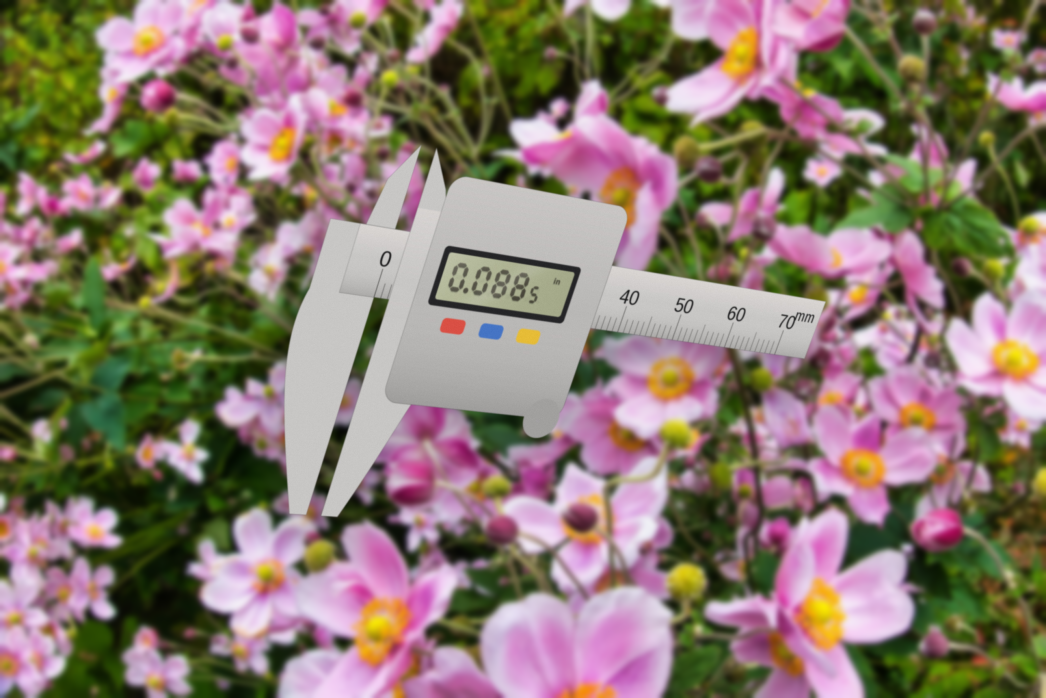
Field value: 0.0885 in
